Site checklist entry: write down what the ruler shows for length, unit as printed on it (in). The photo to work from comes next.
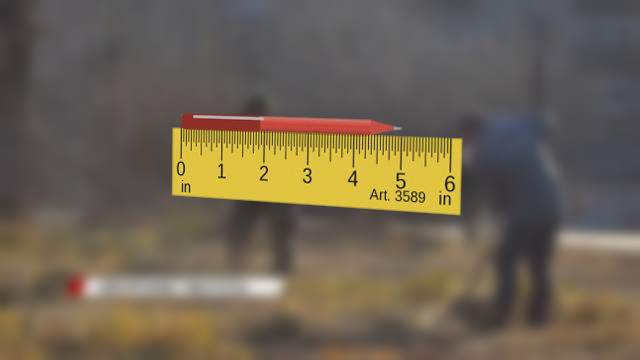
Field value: 5 in
